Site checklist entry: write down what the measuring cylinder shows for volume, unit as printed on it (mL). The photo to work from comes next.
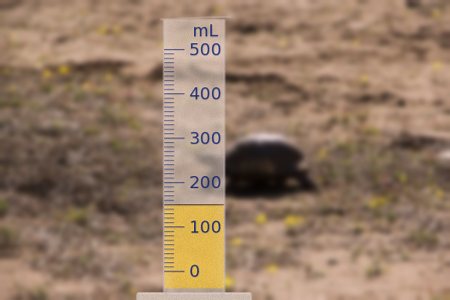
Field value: 150 mL
